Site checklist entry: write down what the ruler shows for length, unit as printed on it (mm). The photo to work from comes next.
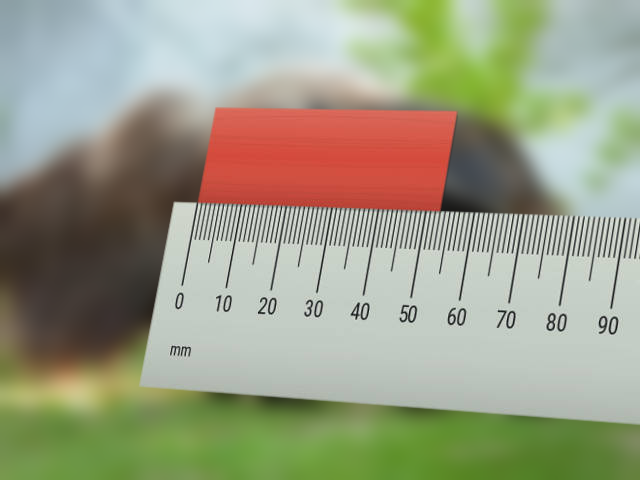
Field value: 53 mm
